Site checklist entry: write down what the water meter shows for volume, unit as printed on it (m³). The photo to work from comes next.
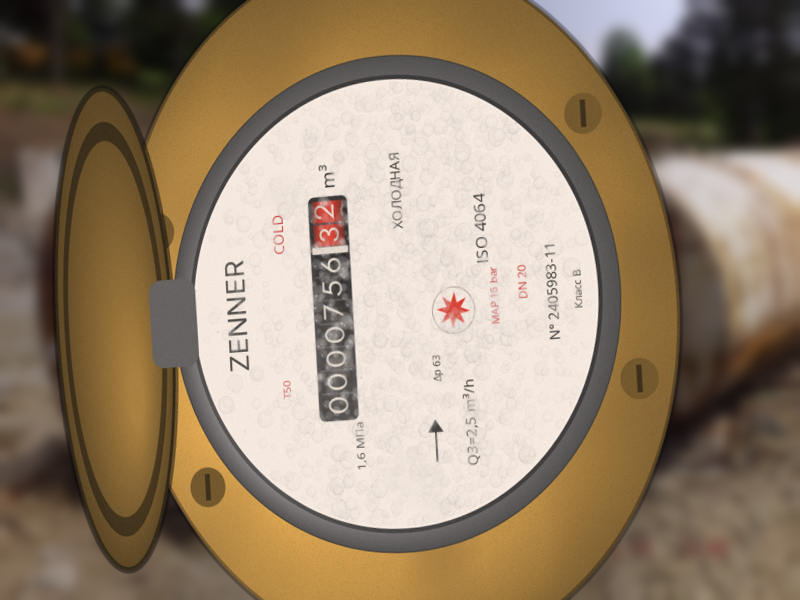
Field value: 756.32 m³
